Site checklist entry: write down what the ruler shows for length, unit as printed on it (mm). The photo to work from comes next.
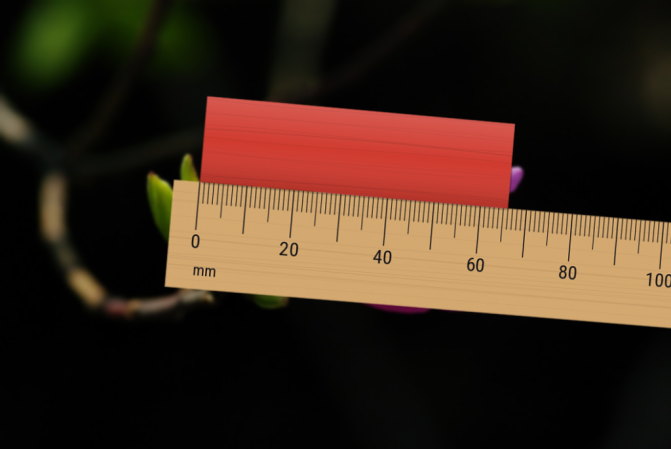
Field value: 66 mm
